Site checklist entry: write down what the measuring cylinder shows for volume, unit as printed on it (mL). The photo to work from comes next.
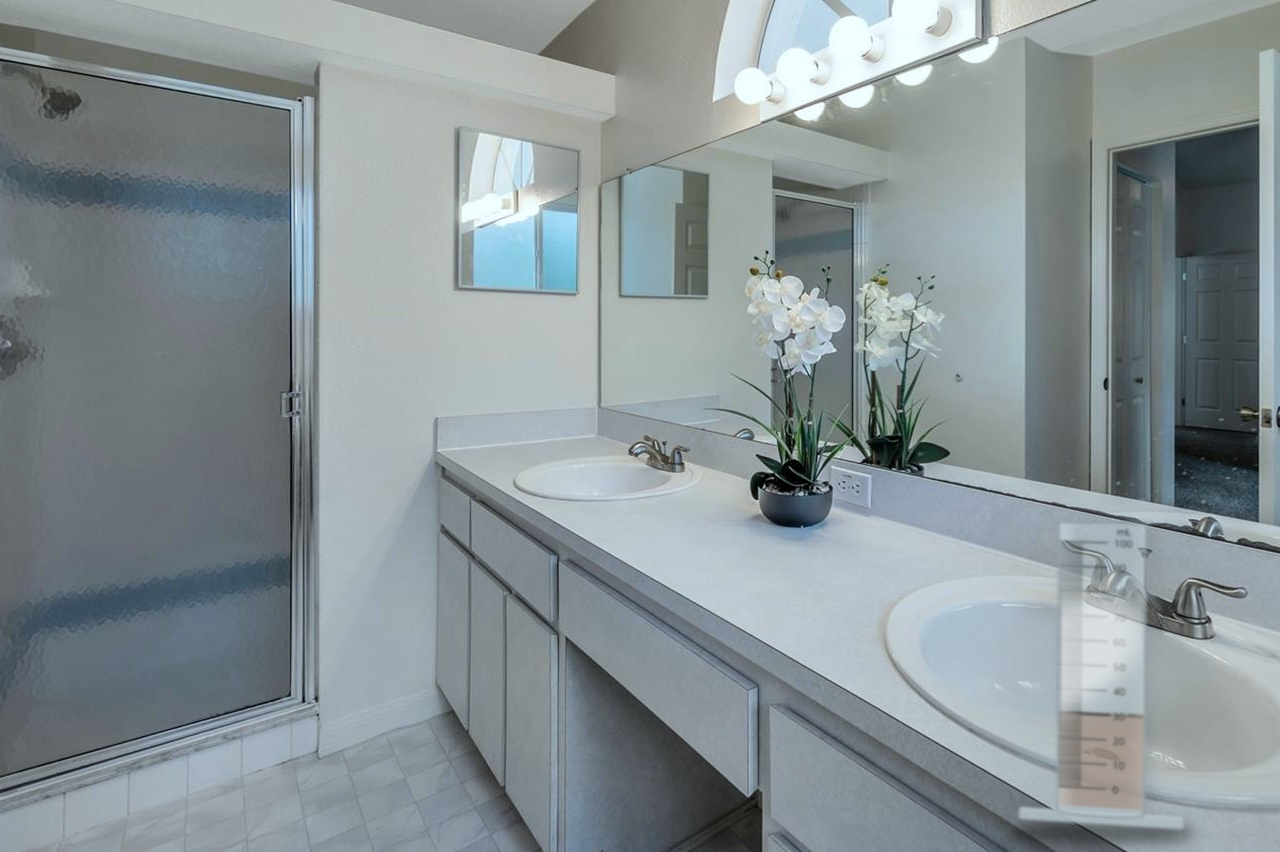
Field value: 30 mL
